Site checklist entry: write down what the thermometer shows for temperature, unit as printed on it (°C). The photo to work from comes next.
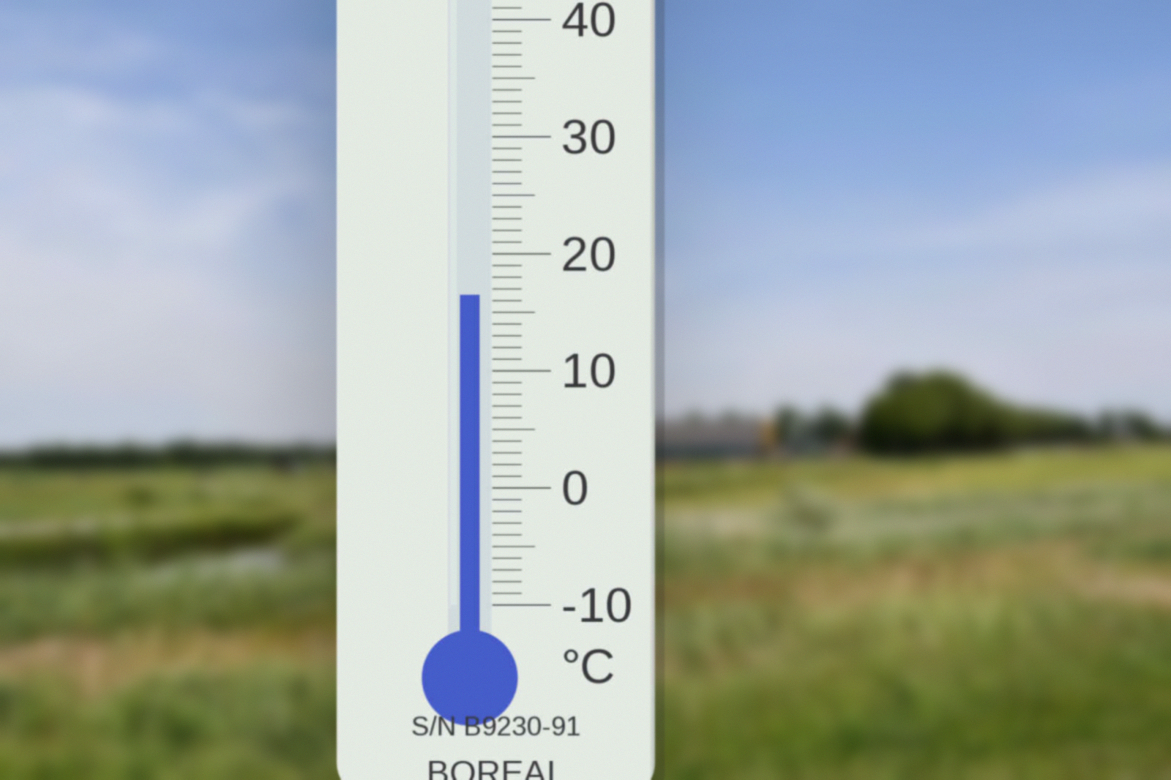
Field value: 16.5 °C
